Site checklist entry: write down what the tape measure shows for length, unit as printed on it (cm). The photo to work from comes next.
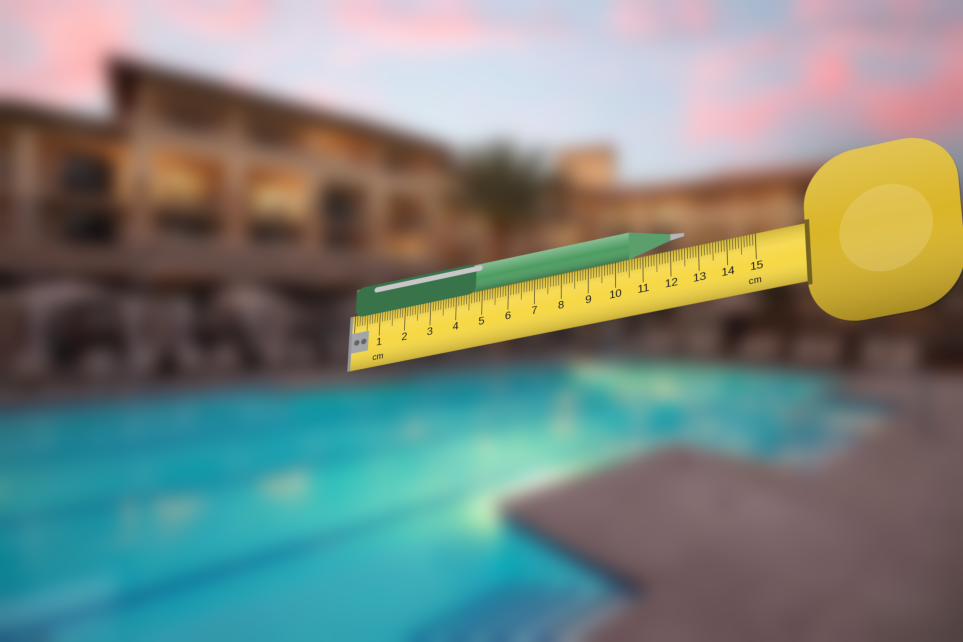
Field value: 12.5 cm
